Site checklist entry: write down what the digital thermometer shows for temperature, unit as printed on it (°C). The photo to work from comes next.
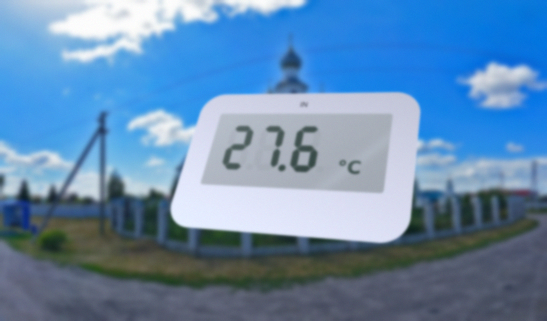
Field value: 27.6 °C
